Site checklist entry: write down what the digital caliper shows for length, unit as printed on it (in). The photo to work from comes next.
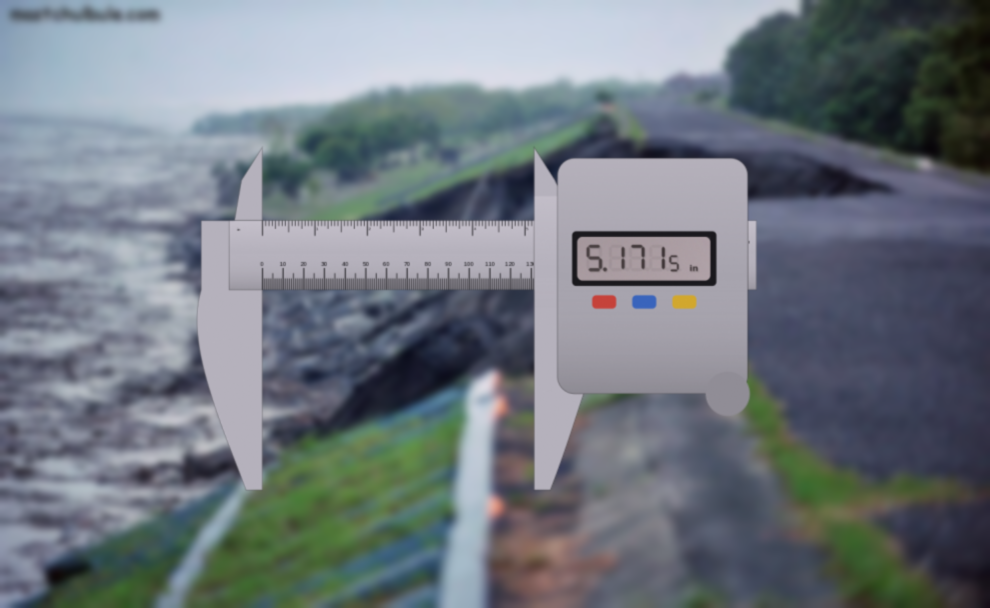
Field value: 5.1715 in
